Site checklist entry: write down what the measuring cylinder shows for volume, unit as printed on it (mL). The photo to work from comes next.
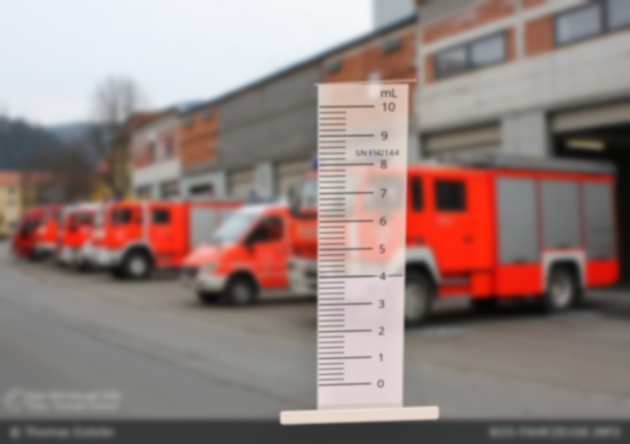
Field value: 4 mL
